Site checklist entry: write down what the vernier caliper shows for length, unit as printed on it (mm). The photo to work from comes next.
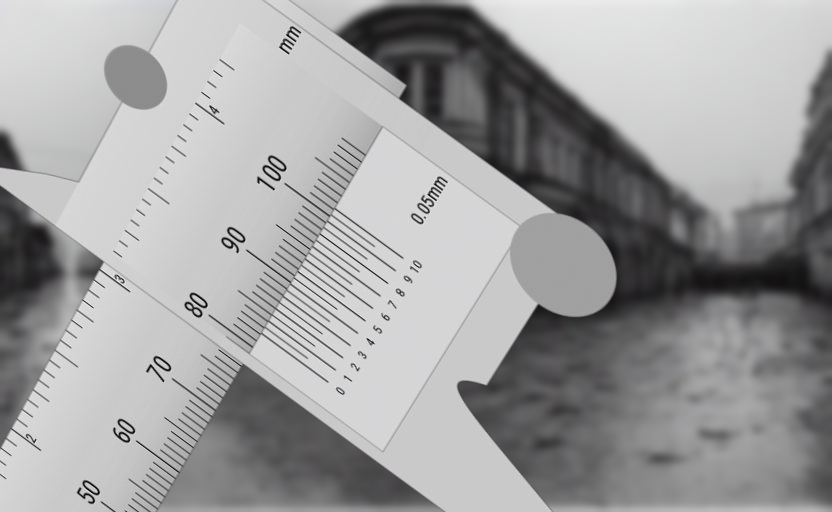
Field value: 82.2 mm
